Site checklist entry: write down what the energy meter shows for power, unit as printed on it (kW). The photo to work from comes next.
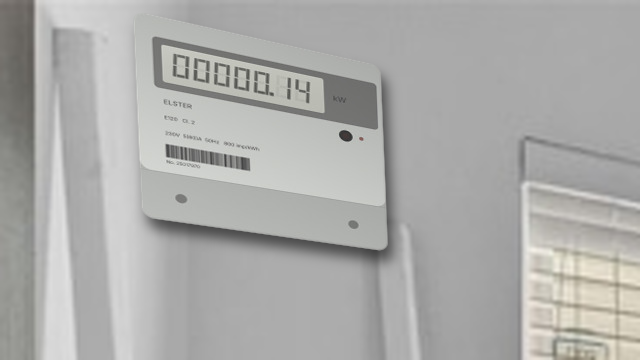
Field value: 0.14 kW
